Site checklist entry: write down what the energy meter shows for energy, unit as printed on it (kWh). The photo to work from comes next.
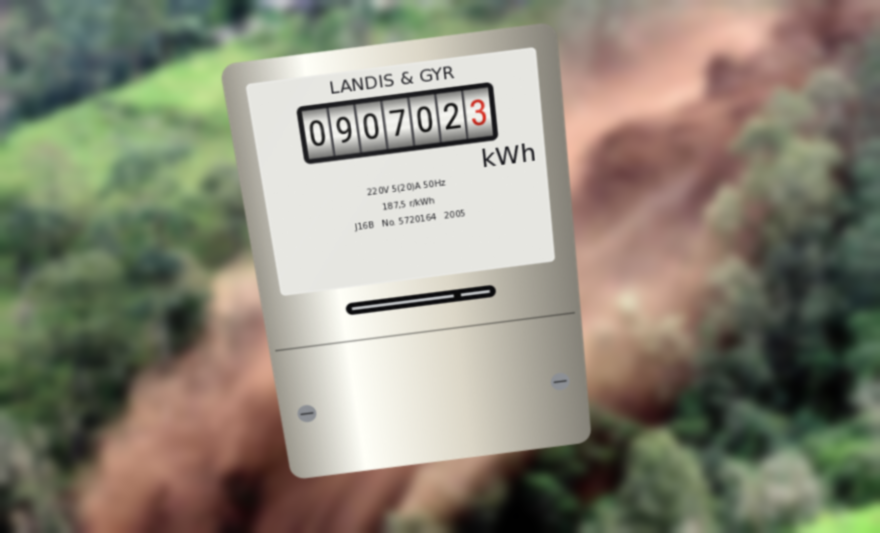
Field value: 90702.3 kWh
